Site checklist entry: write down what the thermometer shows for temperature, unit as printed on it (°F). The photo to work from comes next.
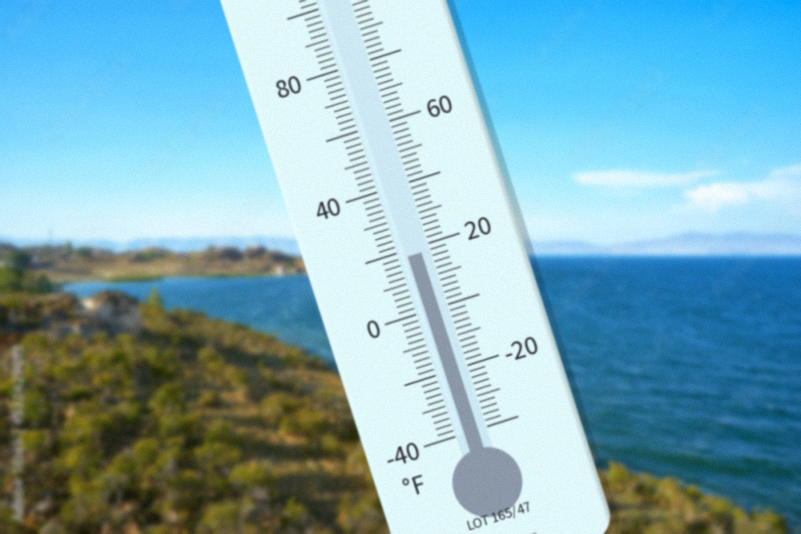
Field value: 18 °F
